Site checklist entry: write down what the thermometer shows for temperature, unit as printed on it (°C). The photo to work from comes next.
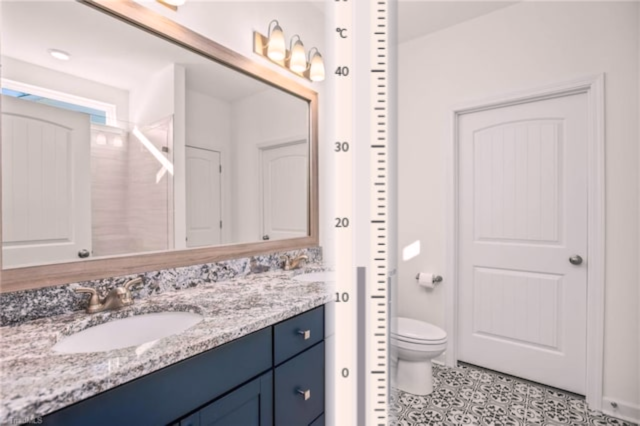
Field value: 14 °C
